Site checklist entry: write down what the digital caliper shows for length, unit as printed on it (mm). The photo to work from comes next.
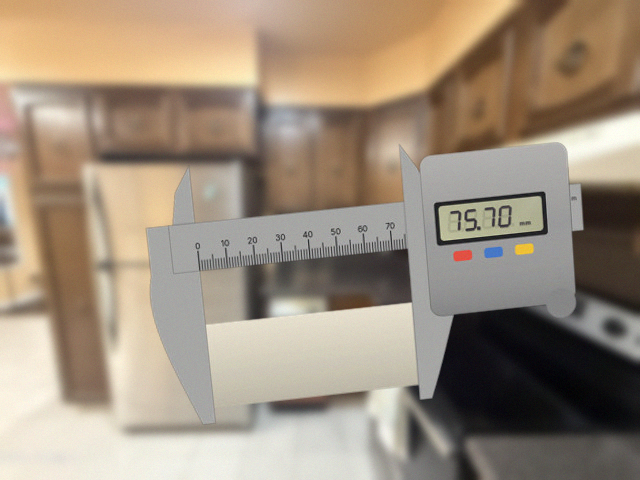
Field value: 75.70 mm
